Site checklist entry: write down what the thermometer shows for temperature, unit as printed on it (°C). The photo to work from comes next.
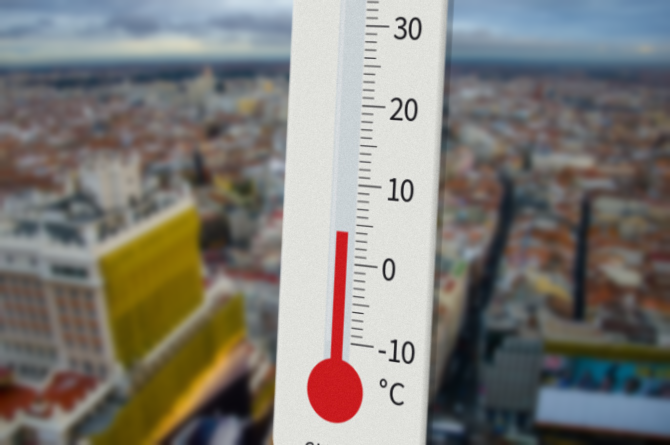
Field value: 4 °C
